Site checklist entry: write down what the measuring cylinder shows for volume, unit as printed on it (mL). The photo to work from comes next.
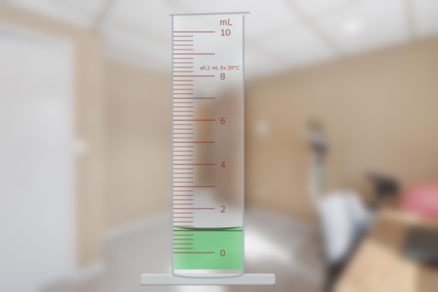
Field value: 1 mL
